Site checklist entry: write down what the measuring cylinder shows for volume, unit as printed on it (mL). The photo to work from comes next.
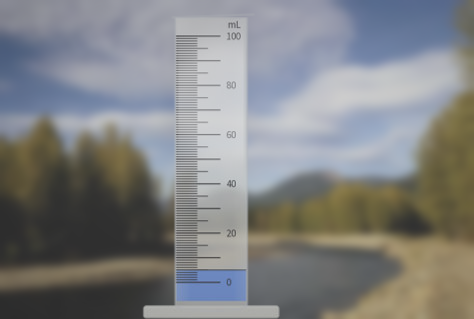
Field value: 5 mL
